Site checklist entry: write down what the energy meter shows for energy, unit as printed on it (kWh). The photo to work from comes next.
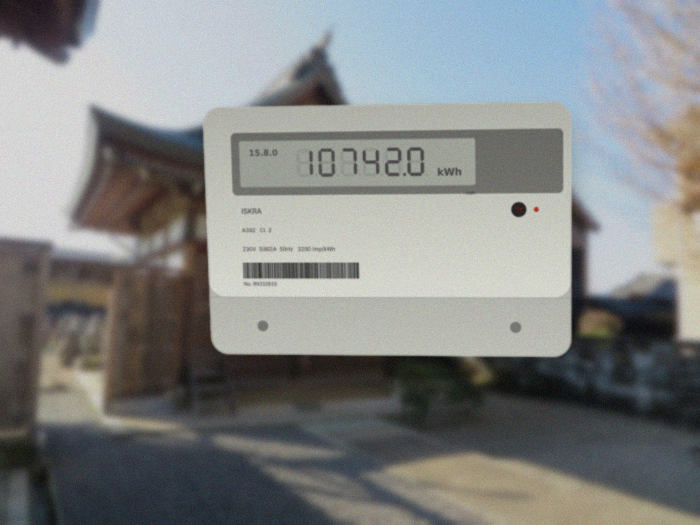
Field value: 10742.0 kWh
